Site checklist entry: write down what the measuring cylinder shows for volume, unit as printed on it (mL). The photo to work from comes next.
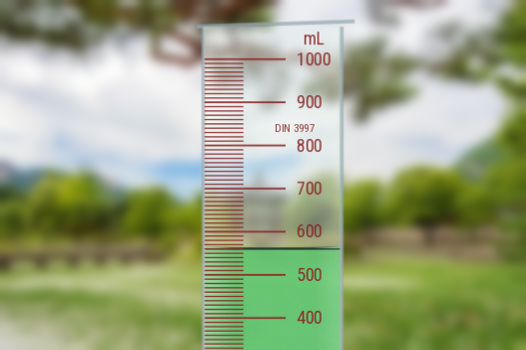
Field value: 560 mL
